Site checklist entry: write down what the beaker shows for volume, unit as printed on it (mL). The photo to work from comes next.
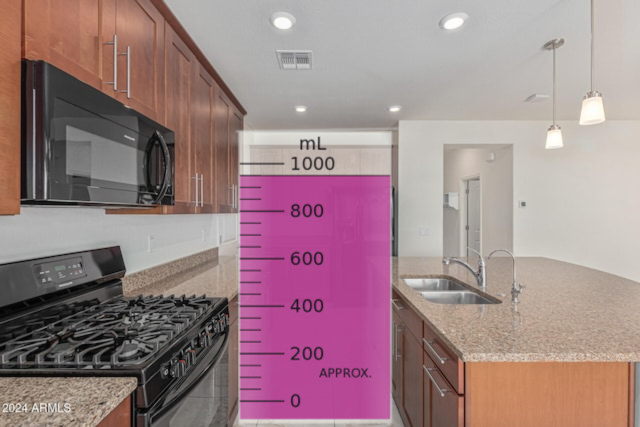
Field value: 950 mL
